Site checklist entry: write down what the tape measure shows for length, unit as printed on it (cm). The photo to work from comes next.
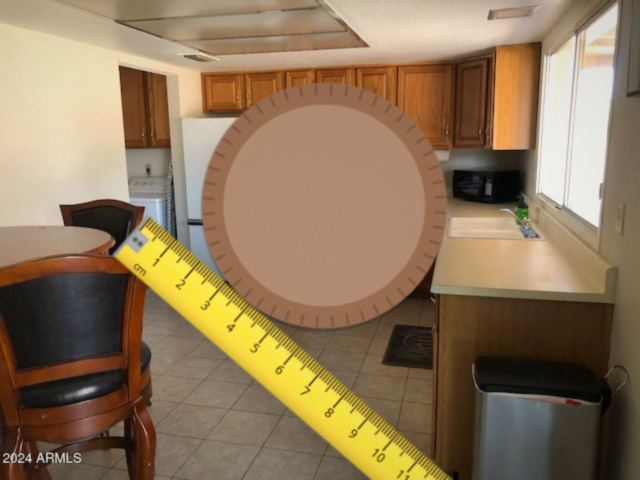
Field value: 7.5 cm
